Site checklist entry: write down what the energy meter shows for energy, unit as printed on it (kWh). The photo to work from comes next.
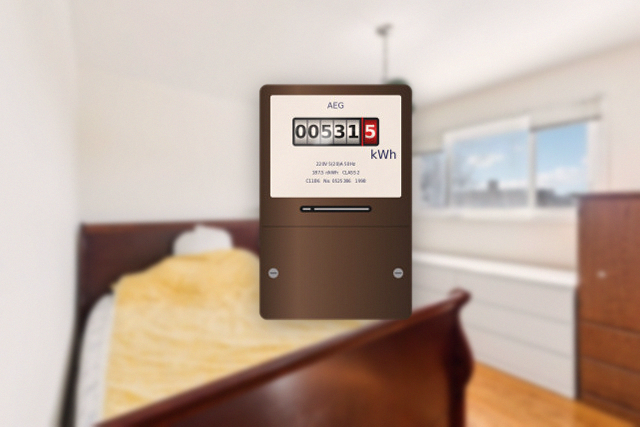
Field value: 531.5 kWh
